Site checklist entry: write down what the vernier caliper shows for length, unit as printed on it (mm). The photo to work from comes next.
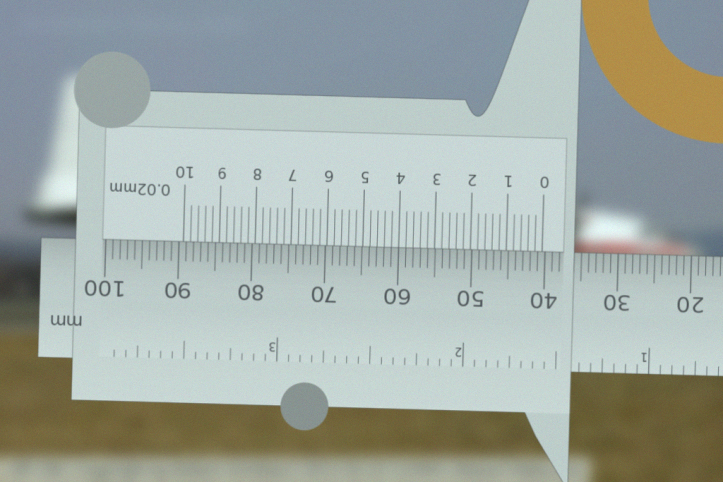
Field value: 40.4 mm
